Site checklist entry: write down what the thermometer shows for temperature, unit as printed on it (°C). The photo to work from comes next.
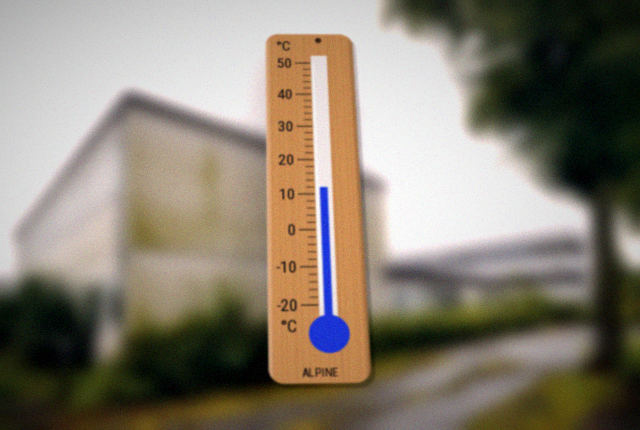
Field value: 12 °C
